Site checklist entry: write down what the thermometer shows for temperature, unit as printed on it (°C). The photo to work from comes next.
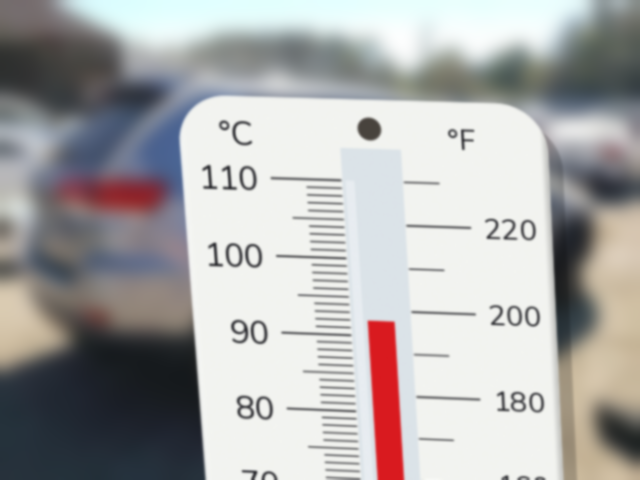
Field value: 92 °C
